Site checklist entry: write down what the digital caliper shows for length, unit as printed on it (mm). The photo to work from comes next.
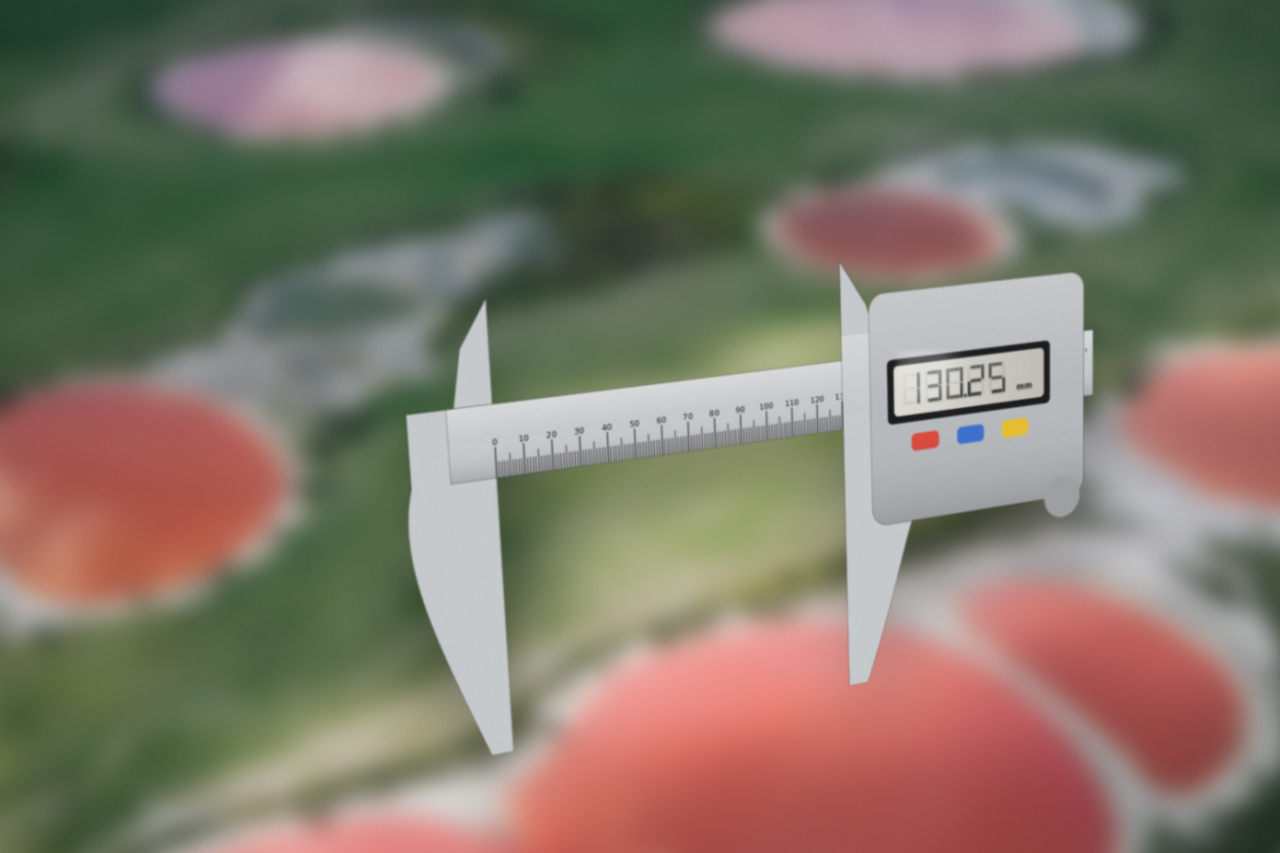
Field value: 130.25 mm
